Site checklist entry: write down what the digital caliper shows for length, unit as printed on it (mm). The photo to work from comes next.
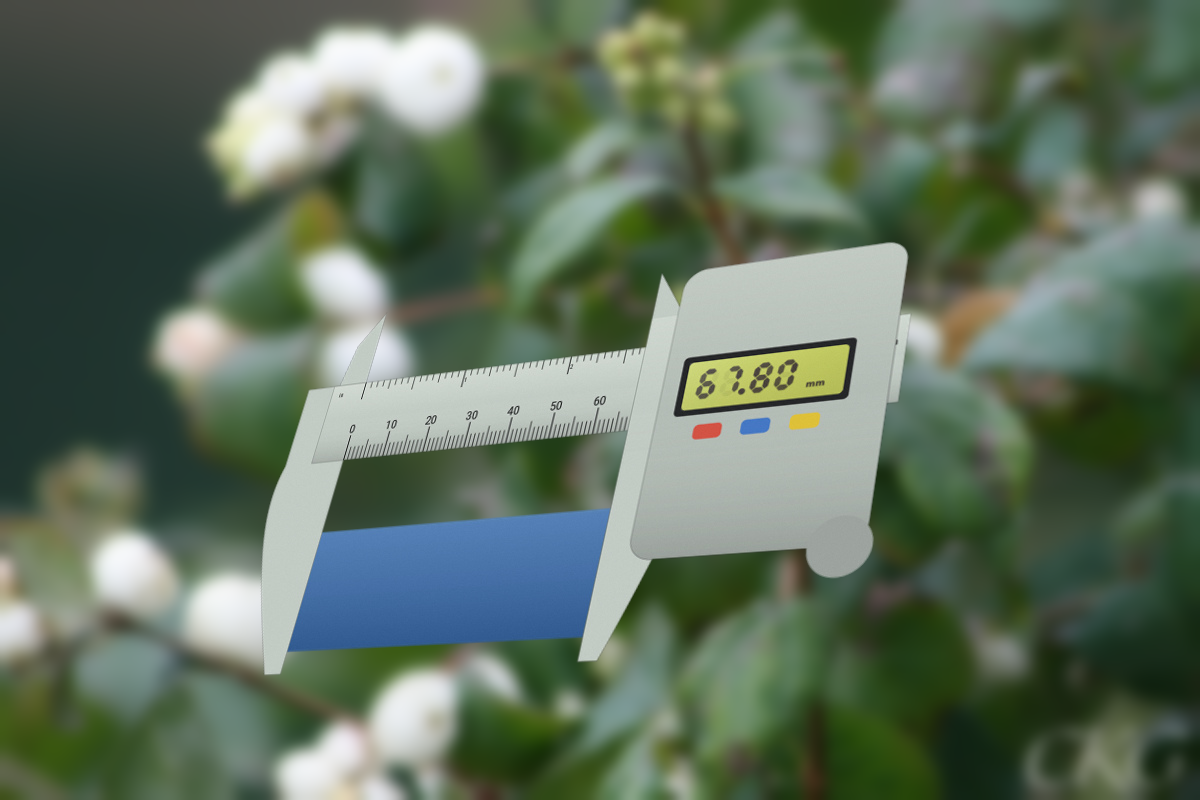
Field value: 67.80 mm
